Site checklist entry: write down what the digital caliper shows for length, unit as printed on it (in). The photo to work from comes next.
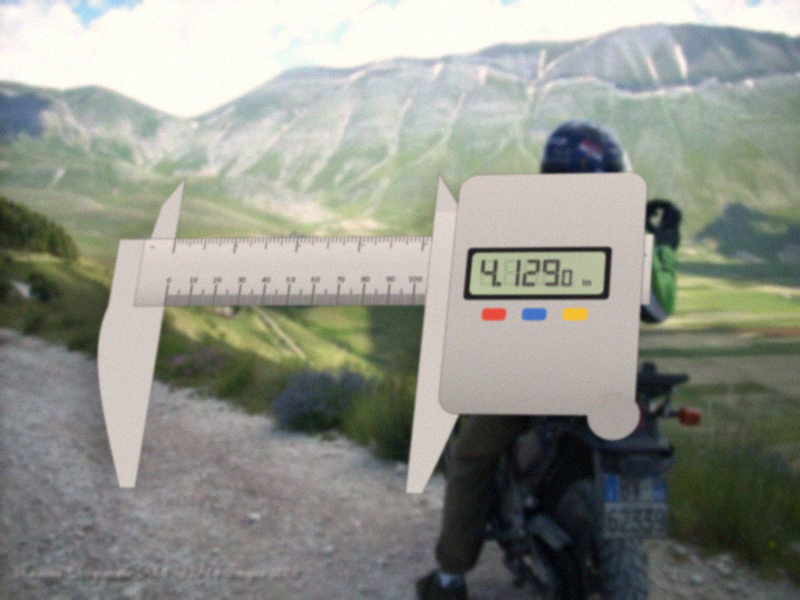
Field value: 4.1290 in
